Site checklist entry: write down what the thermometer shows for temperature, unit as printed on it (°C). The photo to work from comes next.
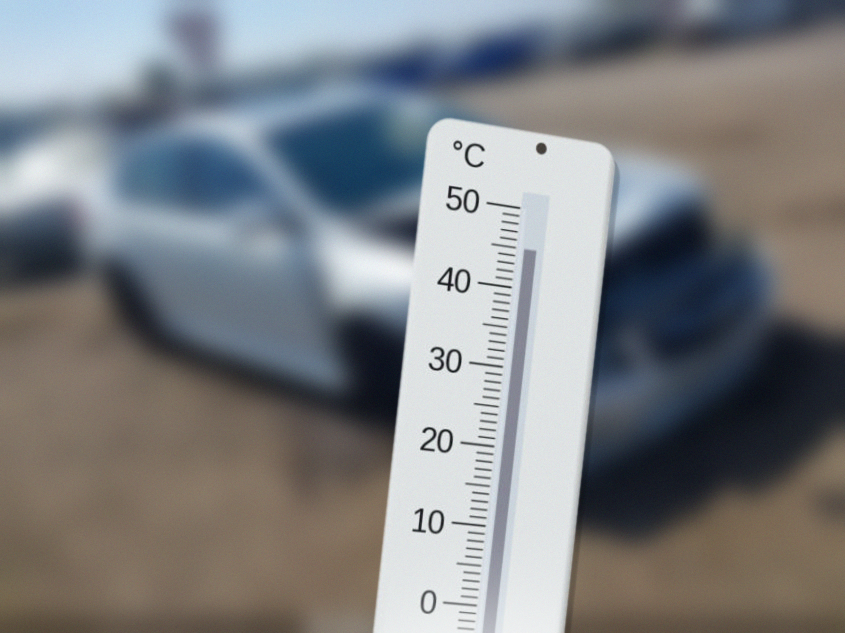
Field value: 45 °C
